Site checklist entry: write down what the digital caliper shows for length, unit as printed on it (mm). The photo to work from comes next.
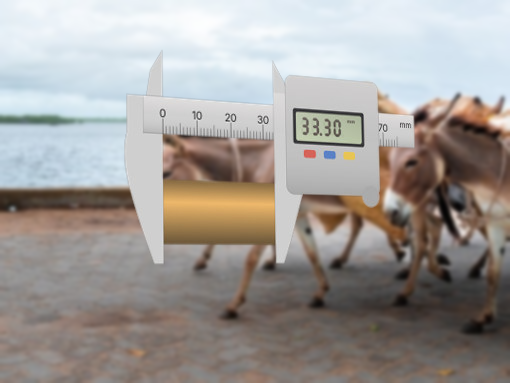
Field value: 33.30 mm
